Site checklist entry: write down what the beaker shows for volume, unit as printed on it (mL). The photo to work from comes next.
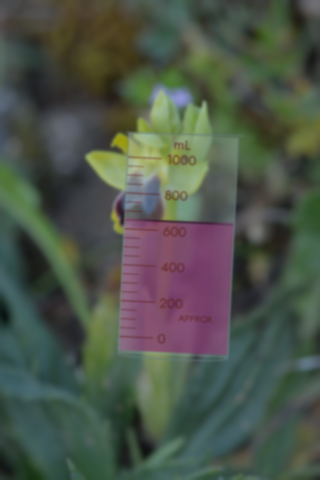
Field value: 650 mL
